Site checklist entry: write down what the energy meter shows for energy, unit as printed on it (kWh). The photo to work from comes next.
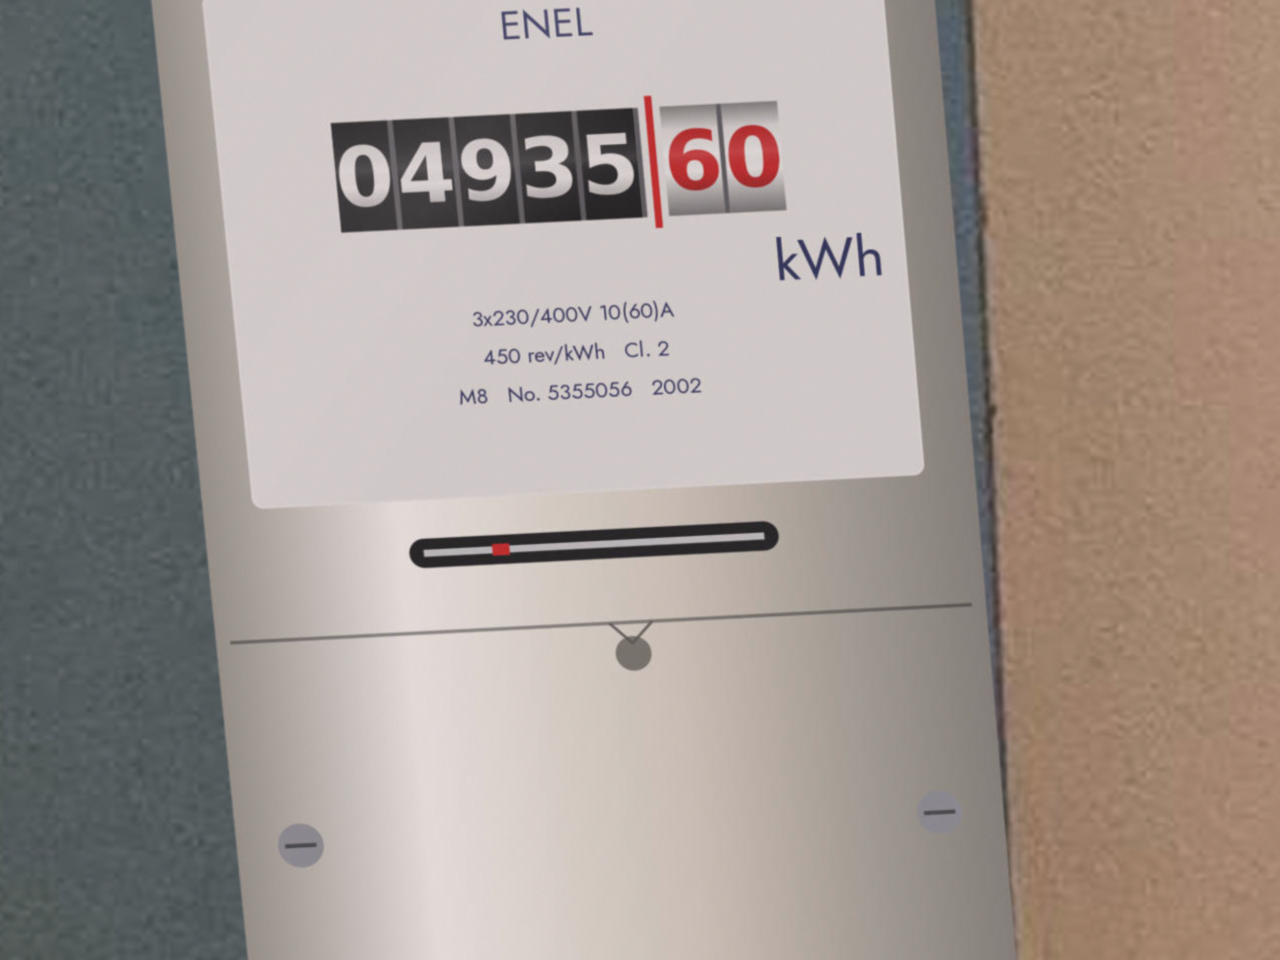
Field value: 4935.60 kWh
